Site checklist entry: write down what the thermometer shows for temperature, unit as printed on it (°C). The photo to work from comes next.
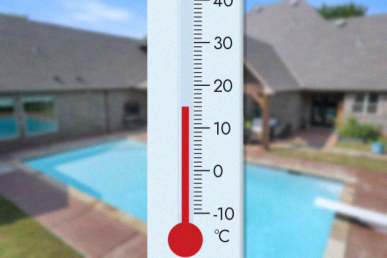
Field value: 15 °C
